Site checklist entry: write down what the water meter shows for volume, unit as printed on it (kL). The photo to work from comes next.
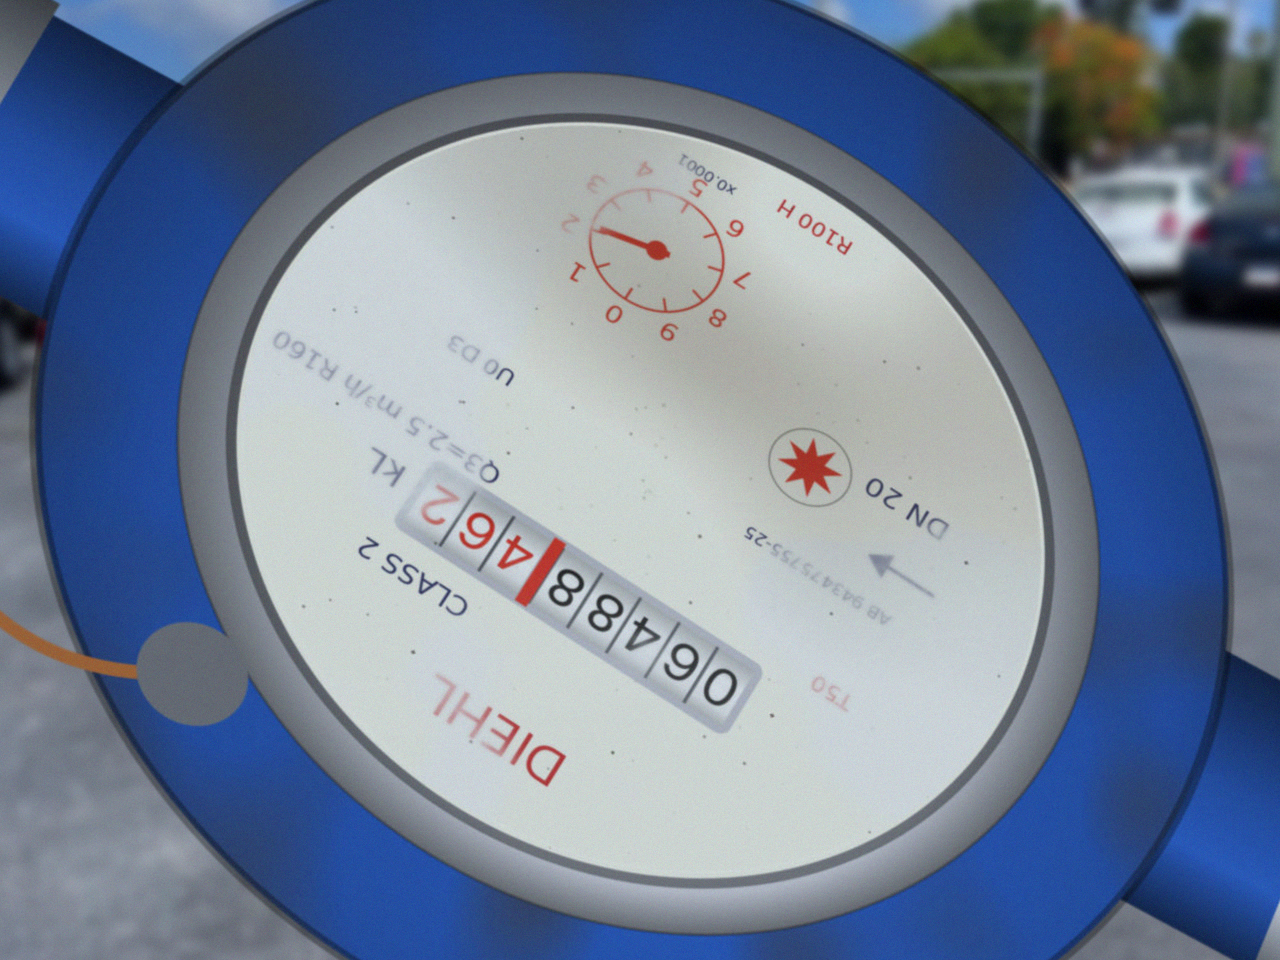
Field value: 6488.4622 kL
